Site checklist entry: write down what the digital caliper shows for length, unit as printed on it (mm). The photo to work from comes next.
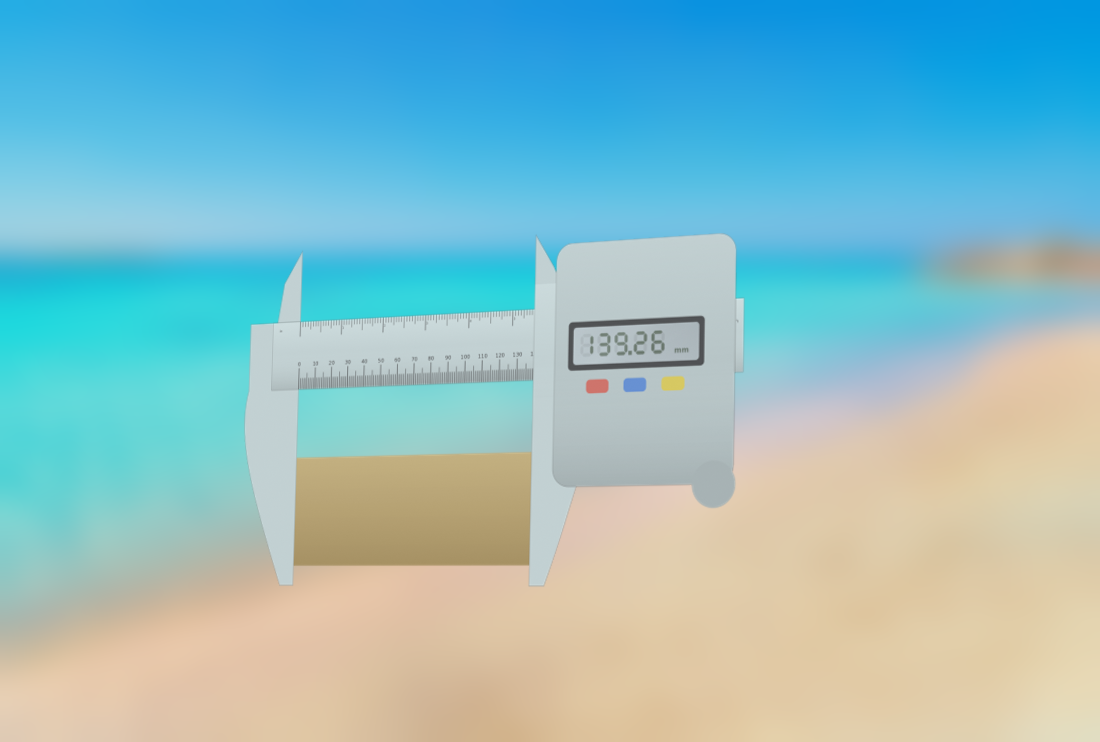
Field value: 139.26 mm
